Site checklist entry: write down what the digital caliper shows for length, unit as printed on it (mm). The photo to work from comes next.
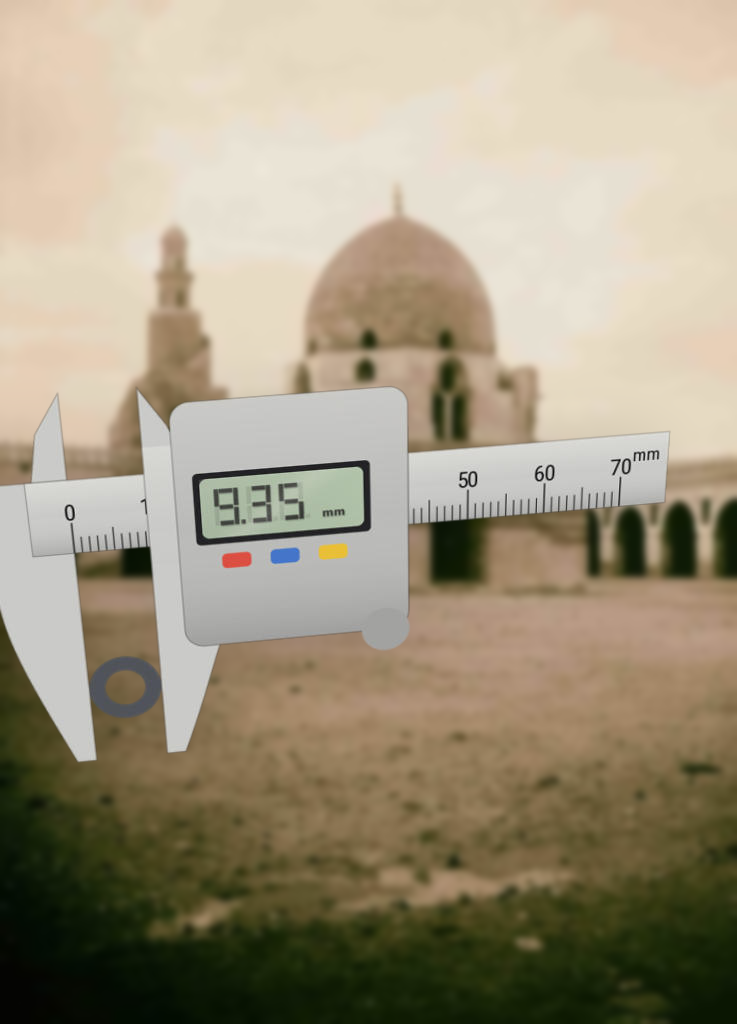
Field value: 9.35 mm
